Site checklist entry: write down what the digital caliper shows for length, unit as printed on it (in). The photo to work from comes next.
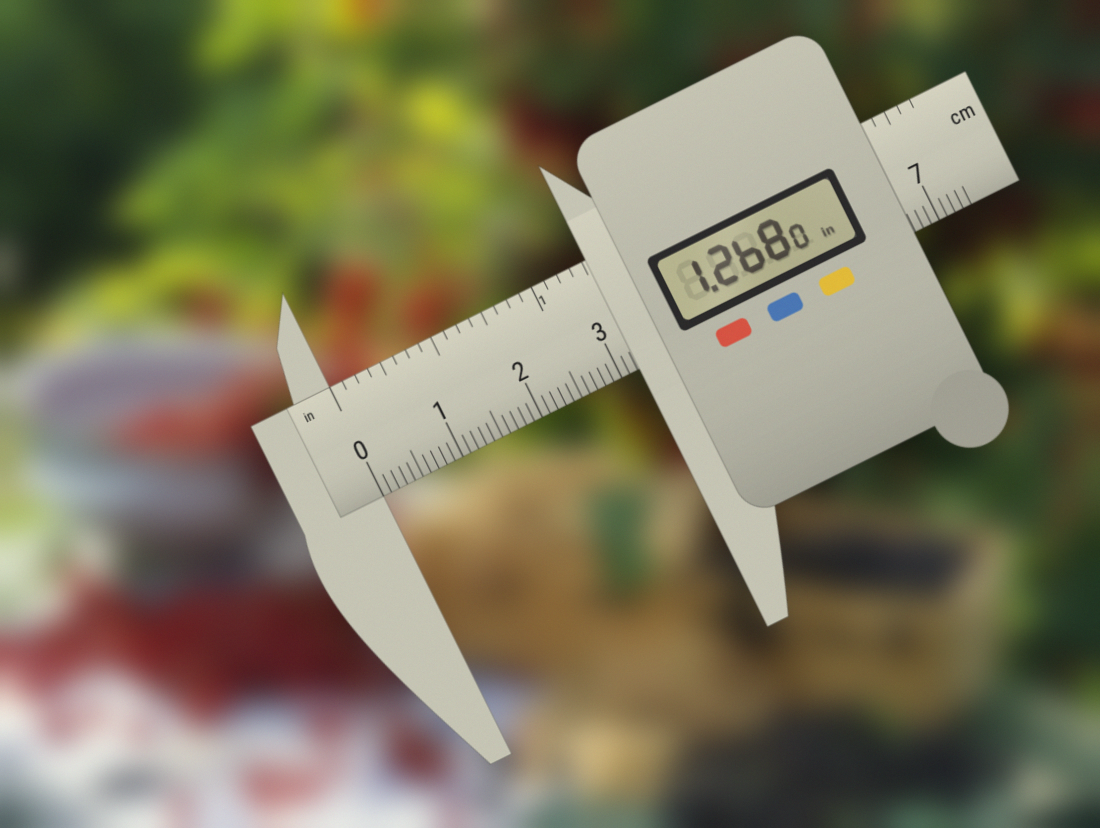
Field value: 1.2680 in
